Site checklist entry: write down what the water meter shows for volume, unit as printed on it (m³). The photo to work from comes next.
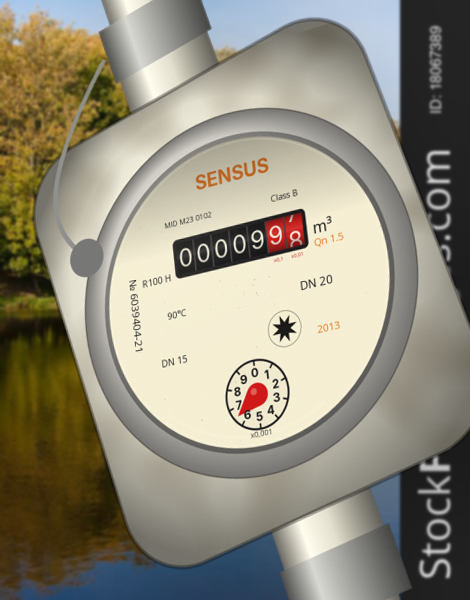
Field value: 9.976 m³
